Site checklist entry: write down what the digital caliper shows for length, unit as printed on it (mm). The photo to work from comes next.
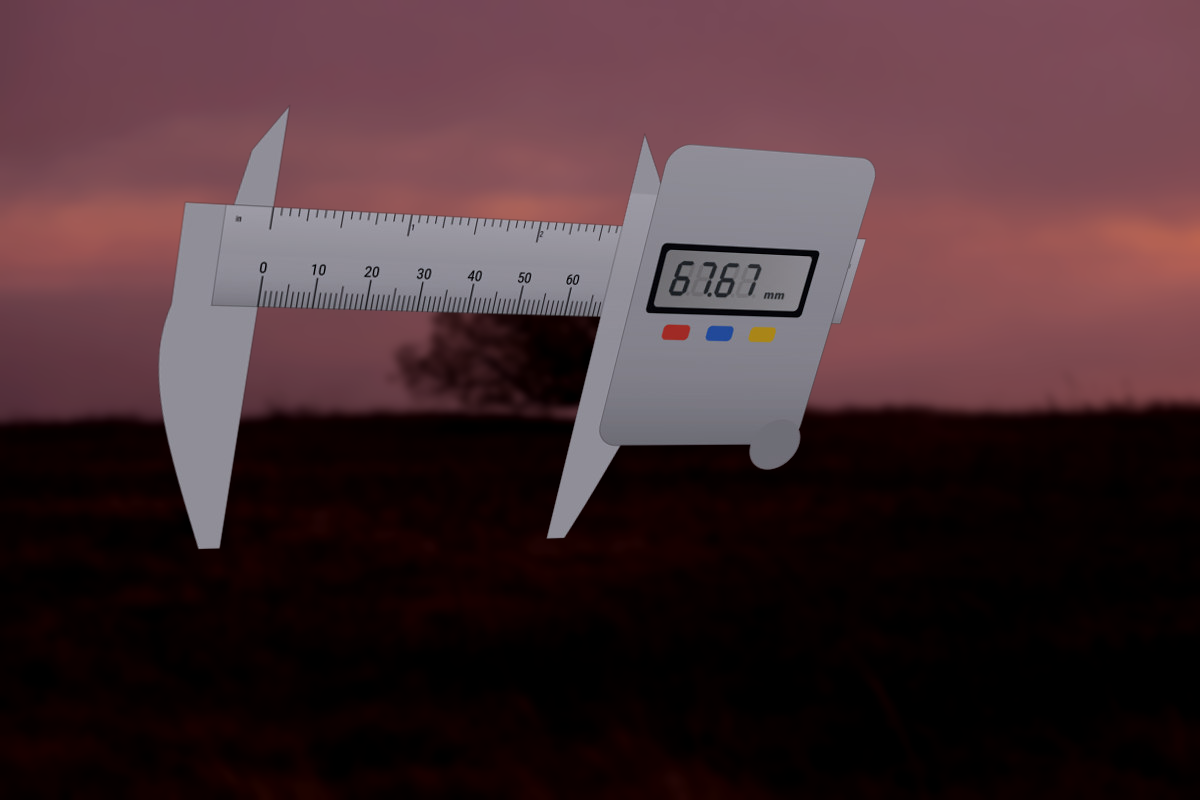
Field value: 67.67 mm
